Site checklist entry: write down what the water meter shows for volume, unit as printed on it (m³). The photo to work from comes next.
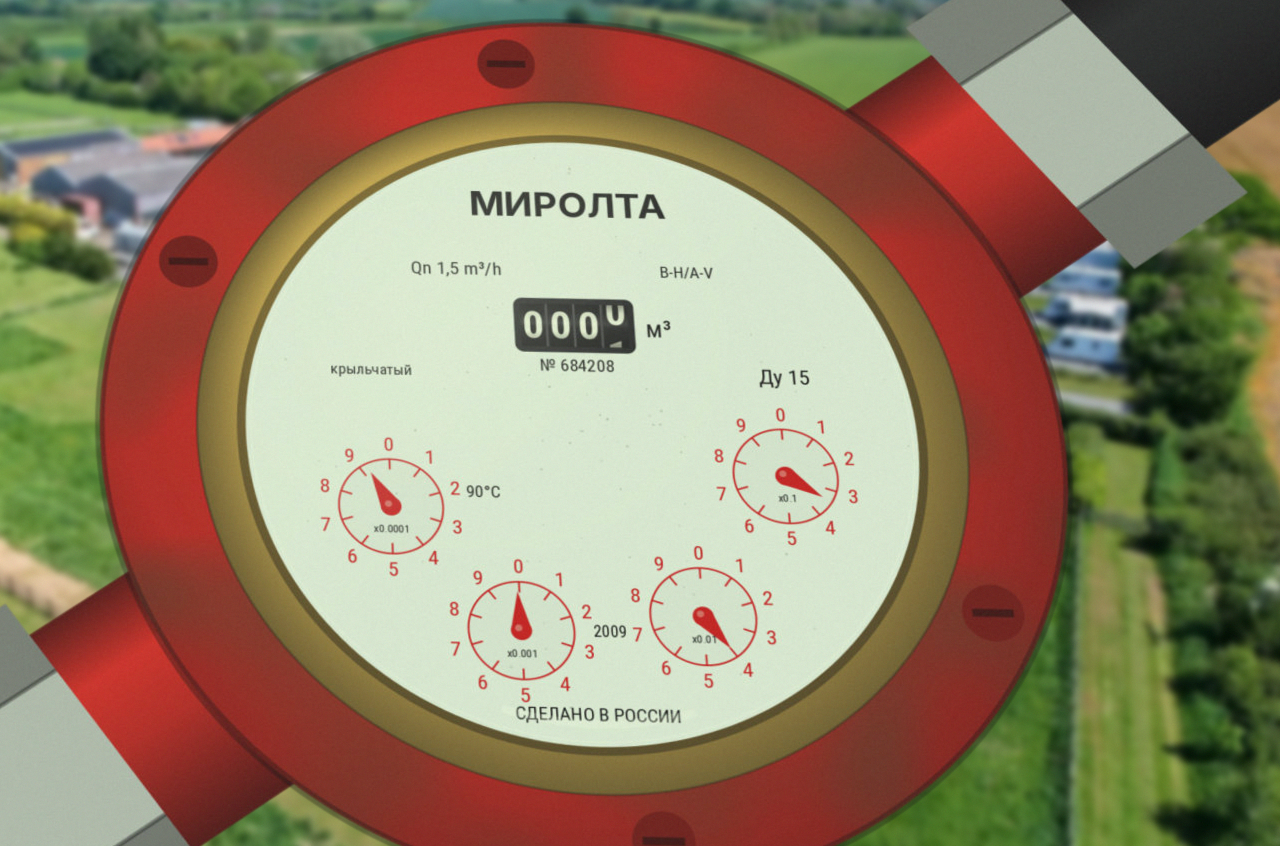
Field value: 0.3399 m³
